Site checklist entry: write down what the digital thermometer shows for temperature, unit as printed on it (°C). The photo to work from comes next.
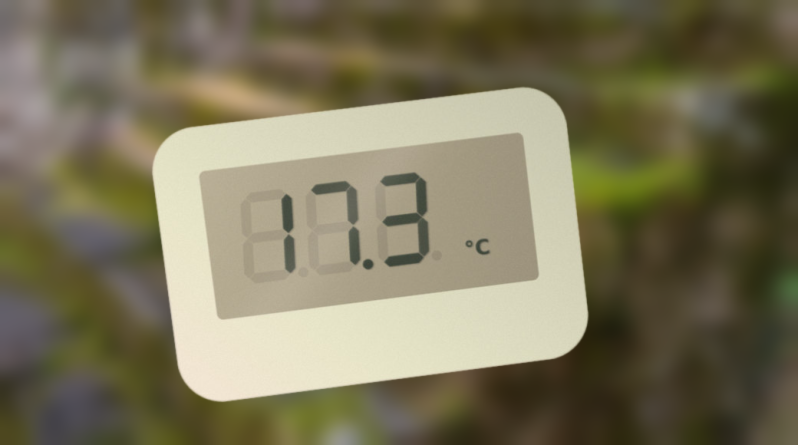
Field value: 17.3 °C
